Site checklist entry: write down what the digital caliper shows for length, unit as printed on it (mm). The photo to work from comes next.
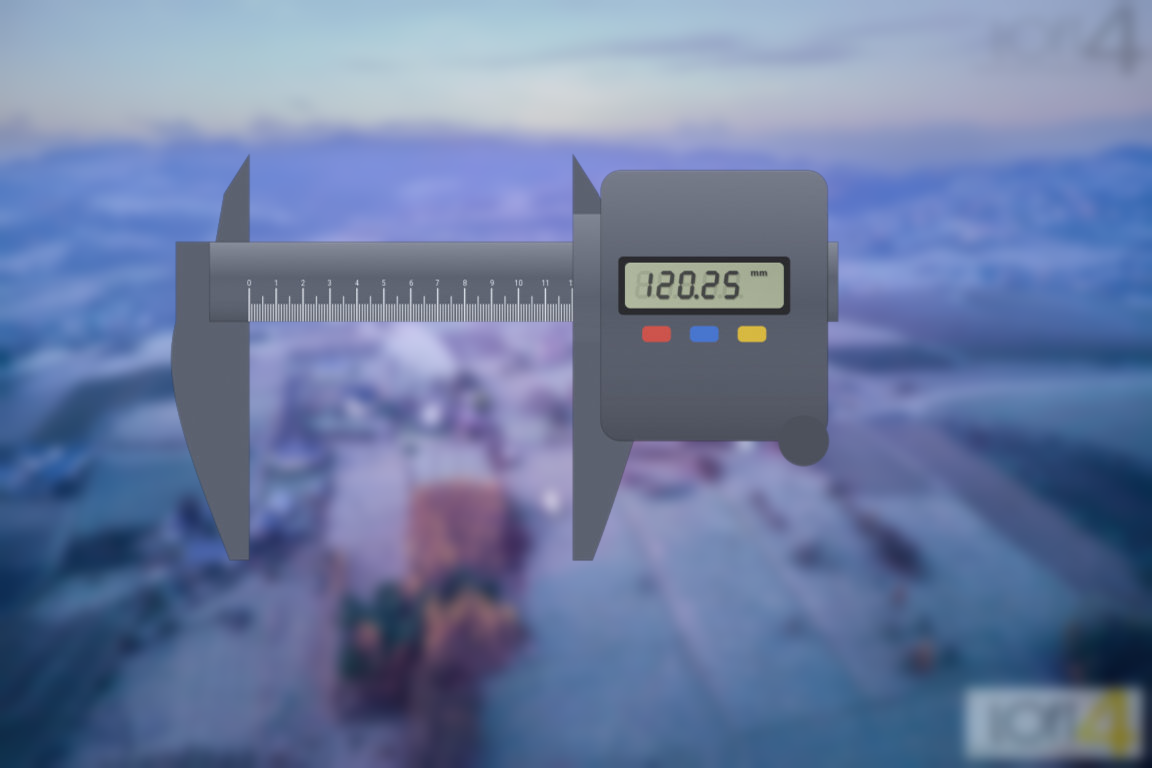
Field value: 120.25 mm
